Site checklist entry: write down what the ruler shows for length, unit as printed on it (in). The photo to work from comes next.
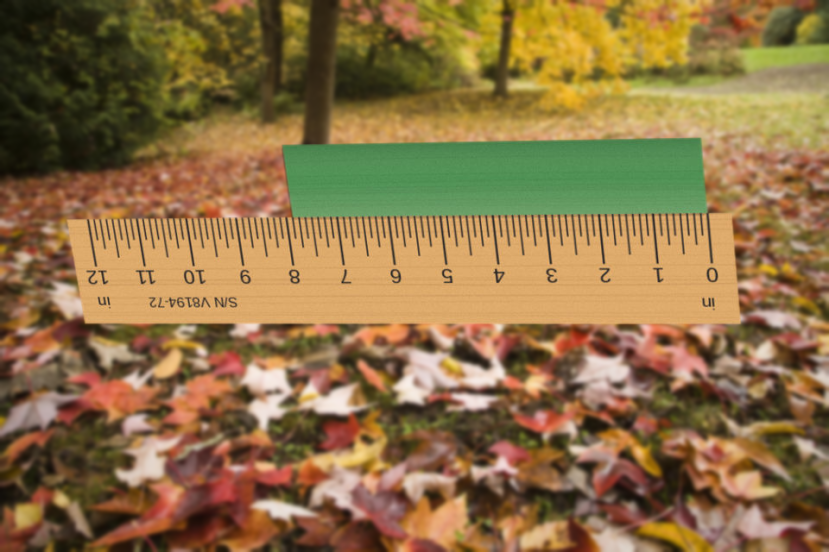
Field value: 7.875 in
